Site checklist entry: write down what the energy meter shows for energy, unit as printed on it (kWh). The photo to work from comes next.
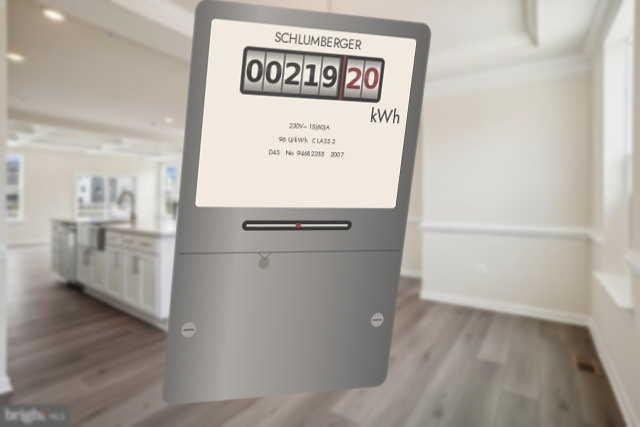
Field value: 219.20 kWh
